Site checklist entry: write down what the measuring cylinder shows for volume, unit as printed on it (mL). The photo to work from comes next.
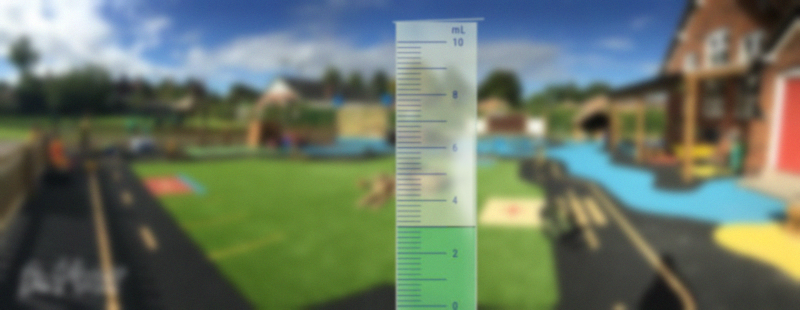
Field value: 3 mL
